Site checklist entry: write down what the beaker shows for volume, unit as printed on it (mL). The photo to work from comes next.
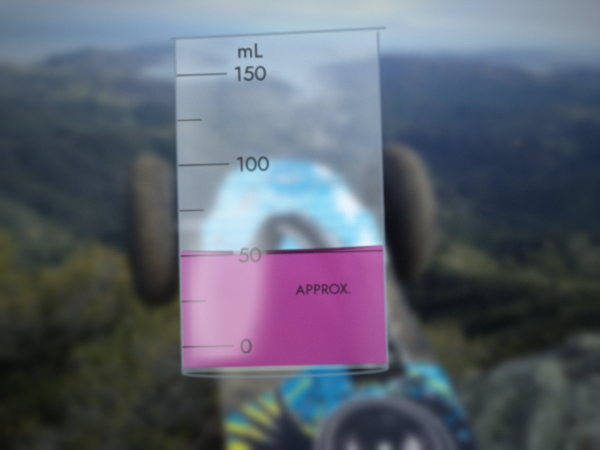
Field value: 50 mL
